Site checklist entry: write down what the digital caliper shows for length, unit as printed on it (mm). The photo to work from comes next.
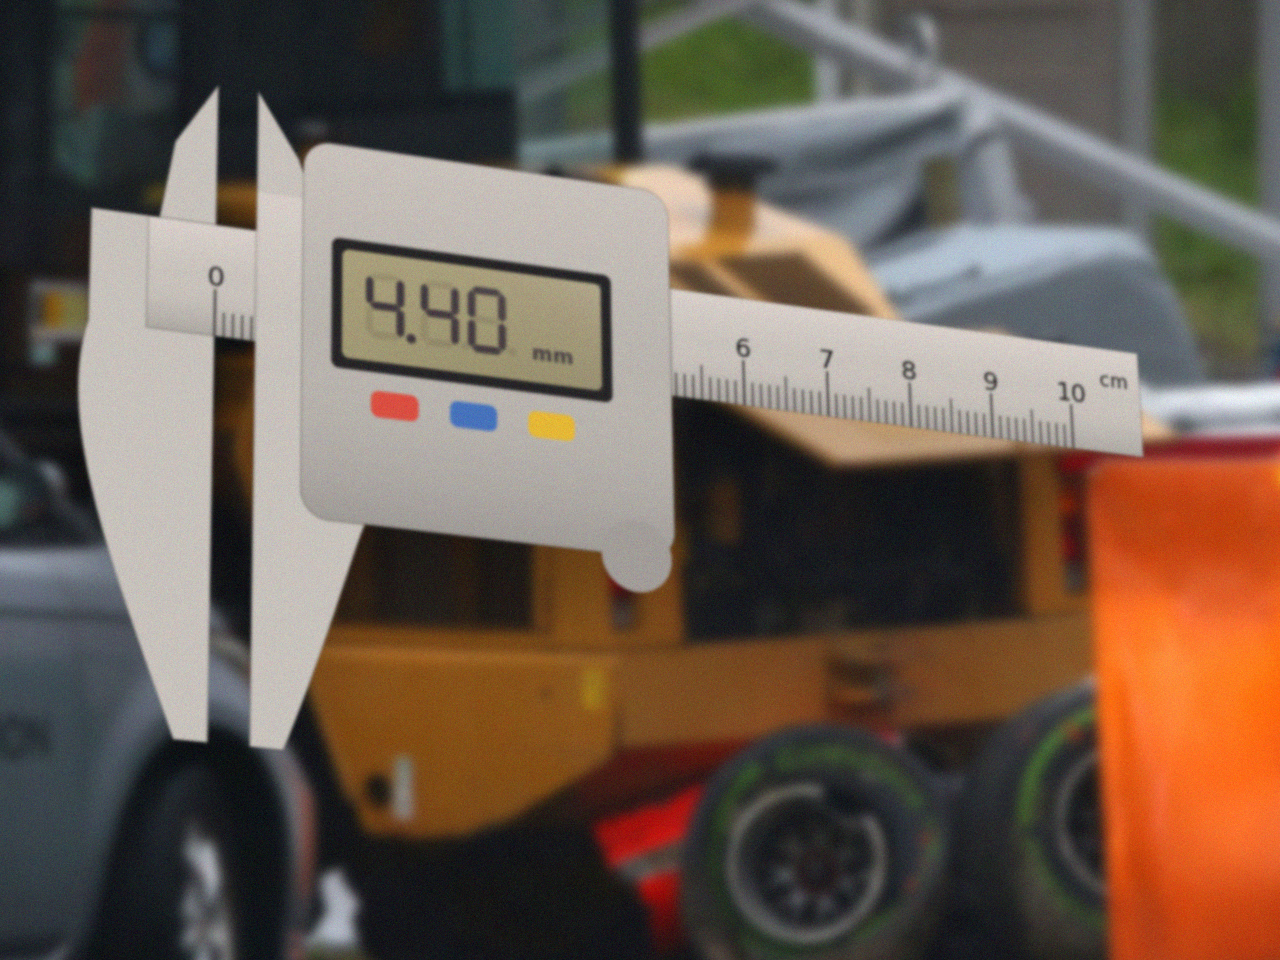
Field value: 4.40 mm
